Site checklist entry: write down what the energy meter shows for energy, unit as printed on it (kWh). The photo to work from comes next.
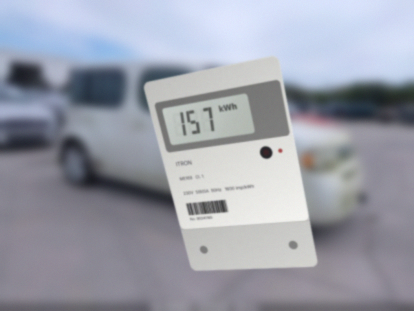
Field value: 157 kWh
